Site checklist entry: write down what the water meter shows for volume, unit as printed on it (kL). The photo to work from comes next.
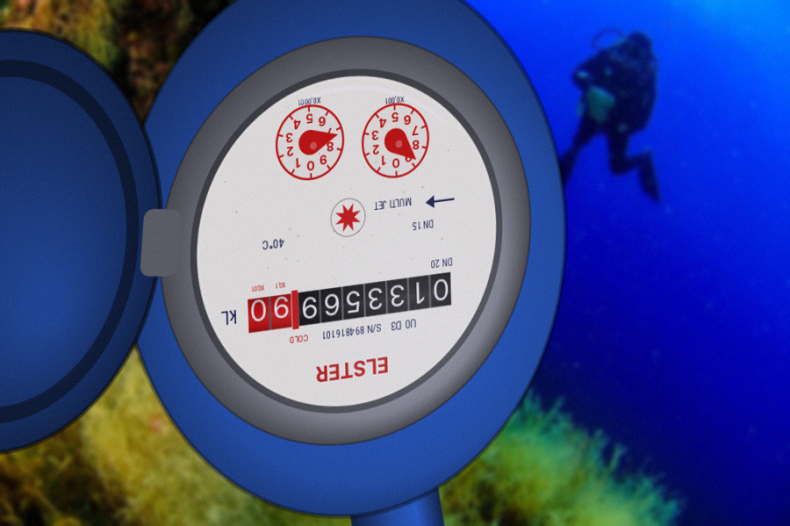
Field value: 133569.8987 kL
